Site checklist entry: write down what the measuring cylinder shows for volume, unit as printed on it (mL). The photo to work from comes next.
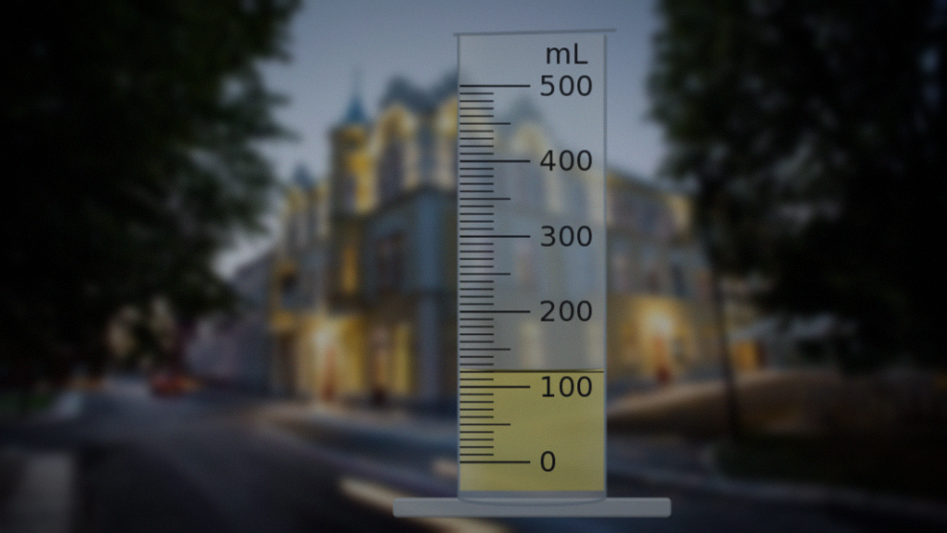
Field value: 120 mL
